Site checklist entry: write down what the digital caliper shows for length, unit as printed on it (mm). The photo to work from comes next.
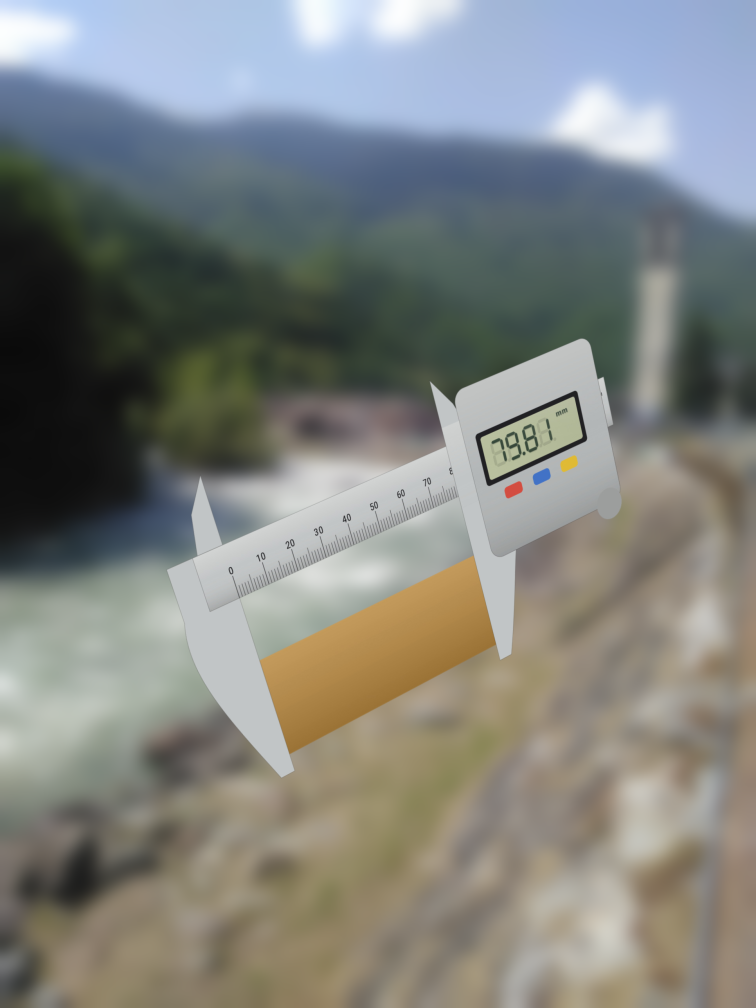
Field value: 79.81 mm
